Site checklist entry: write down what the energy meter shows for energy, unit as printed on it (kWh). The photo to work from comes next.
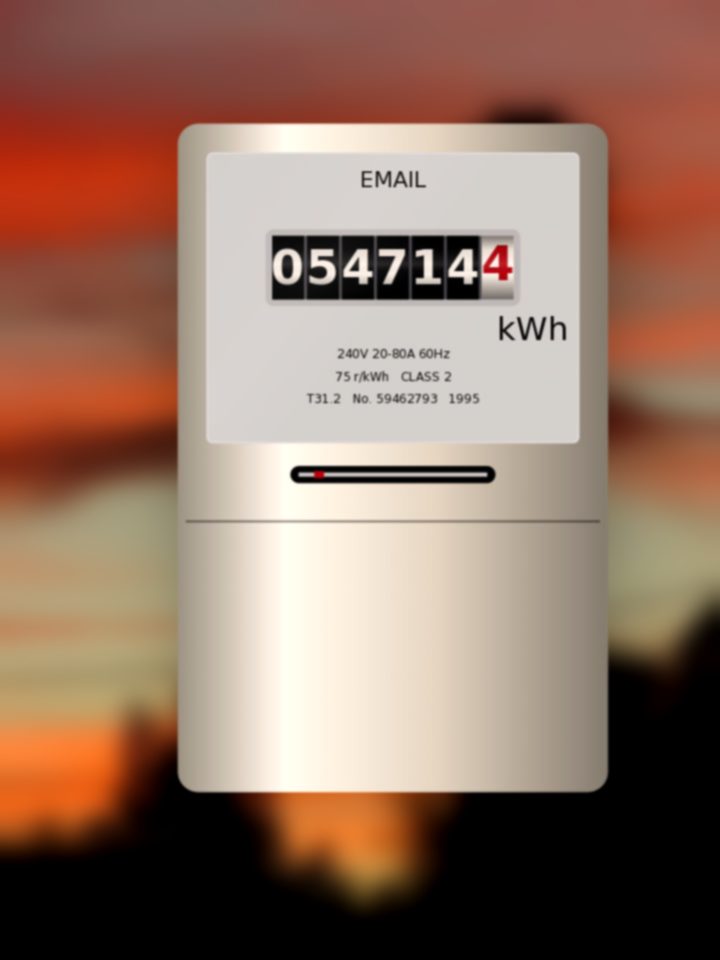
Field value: 54714.4 kWh
